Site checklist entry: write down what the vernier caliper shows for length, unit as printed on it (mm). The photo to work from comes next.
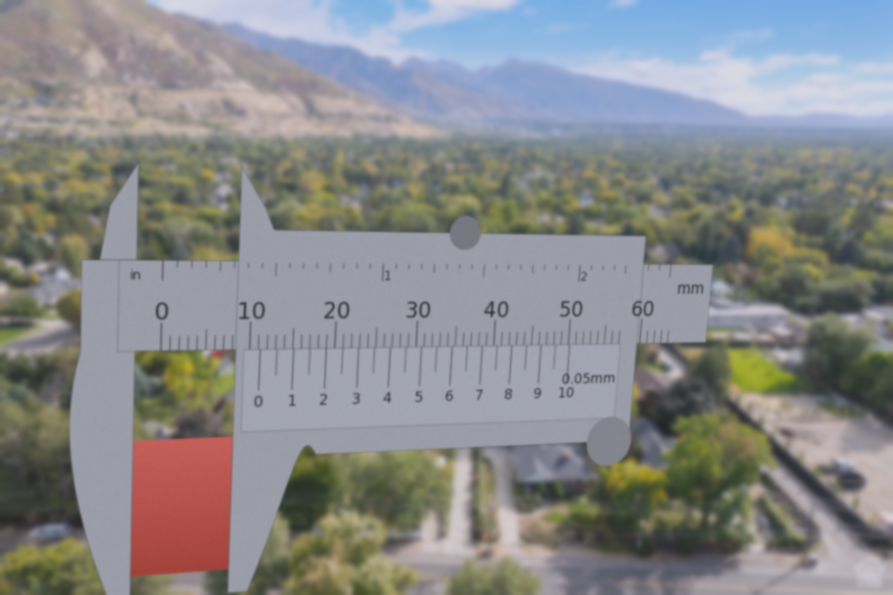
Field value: 11.2 mm
